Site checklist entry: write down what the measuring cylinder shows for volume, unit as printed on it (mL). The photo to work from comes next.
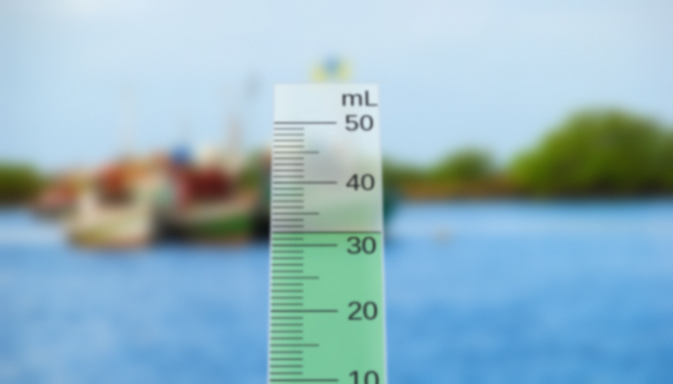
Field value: 32 mL
